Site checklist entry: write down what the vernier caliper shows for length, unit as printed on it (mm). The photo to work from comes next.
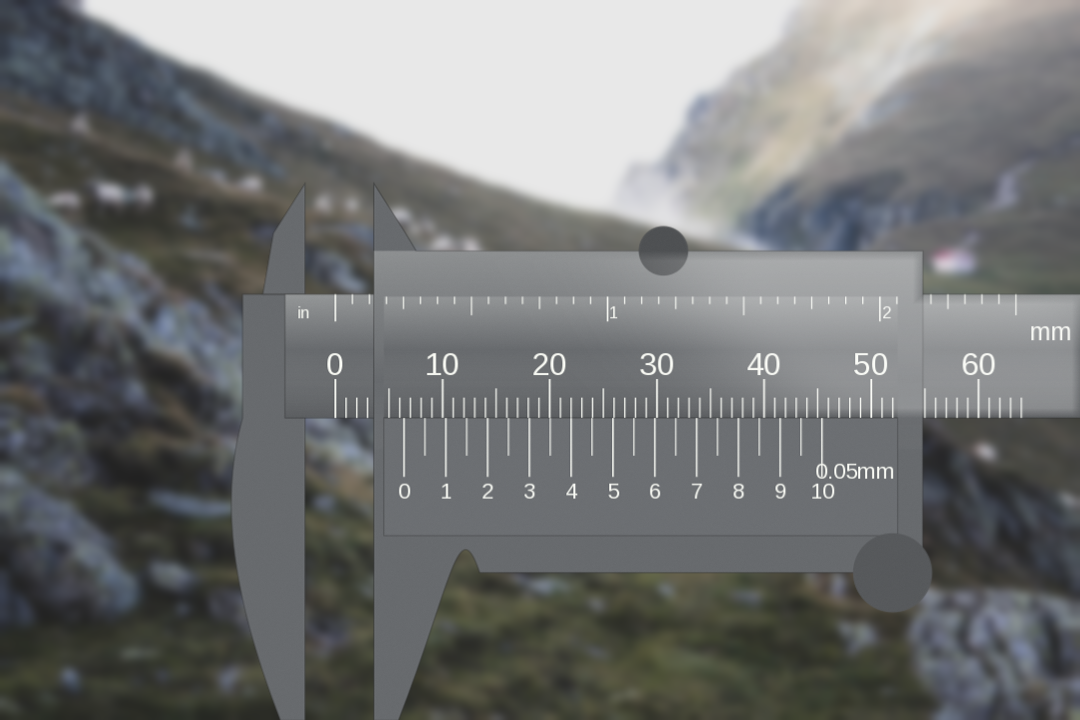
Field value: 6.4 mm
